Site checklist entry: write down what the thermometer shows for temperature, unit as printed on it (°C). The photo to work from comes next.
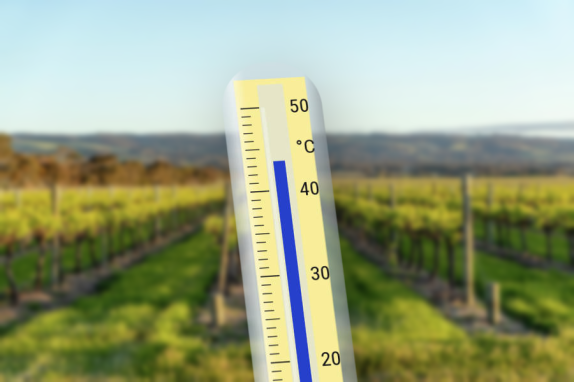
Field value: 43.5 °C
